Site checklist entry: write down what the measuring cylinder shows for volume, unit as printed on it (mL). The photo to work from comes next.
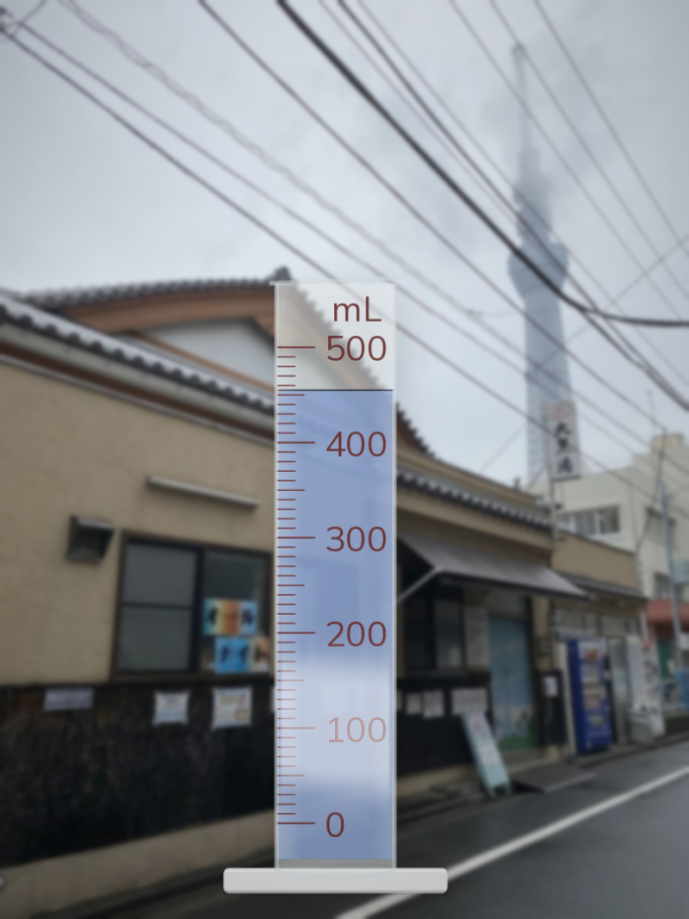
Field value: 455 mL
